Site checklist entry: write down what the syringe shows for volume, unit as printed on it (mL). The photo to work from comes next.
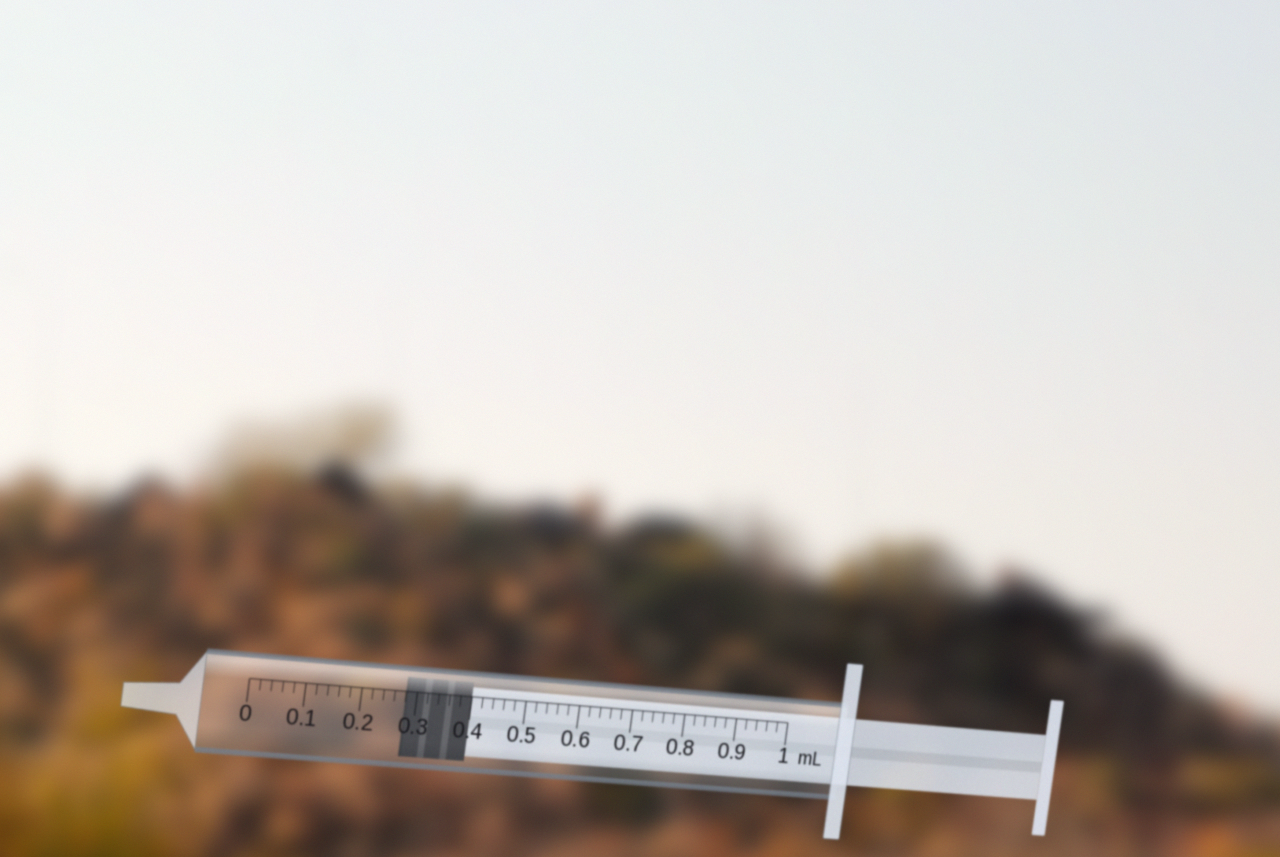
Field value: 0.28 mL
